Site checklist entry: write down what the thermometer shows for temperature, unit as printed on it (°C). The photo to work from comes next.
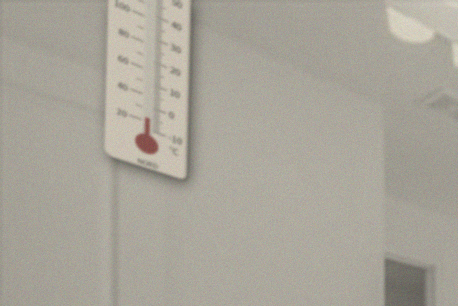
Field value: -5 °C
